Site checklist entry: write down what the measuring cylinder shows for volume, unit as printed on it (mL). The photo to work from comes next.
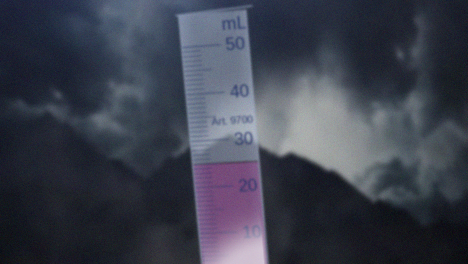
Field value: 25 mL
